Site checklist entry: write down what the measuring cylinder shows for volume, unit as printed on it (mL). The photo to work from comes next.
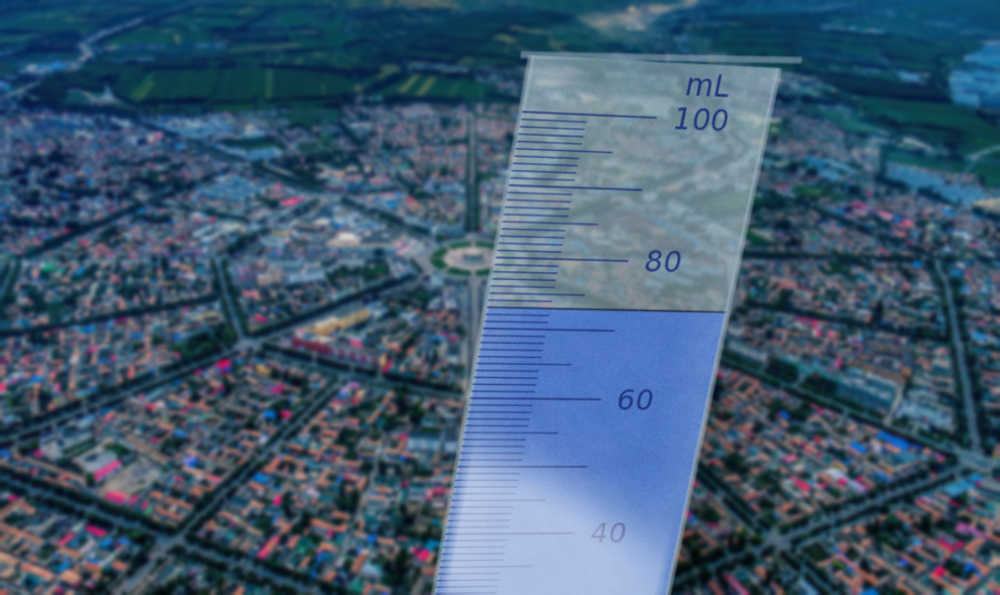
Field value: 73 mL
